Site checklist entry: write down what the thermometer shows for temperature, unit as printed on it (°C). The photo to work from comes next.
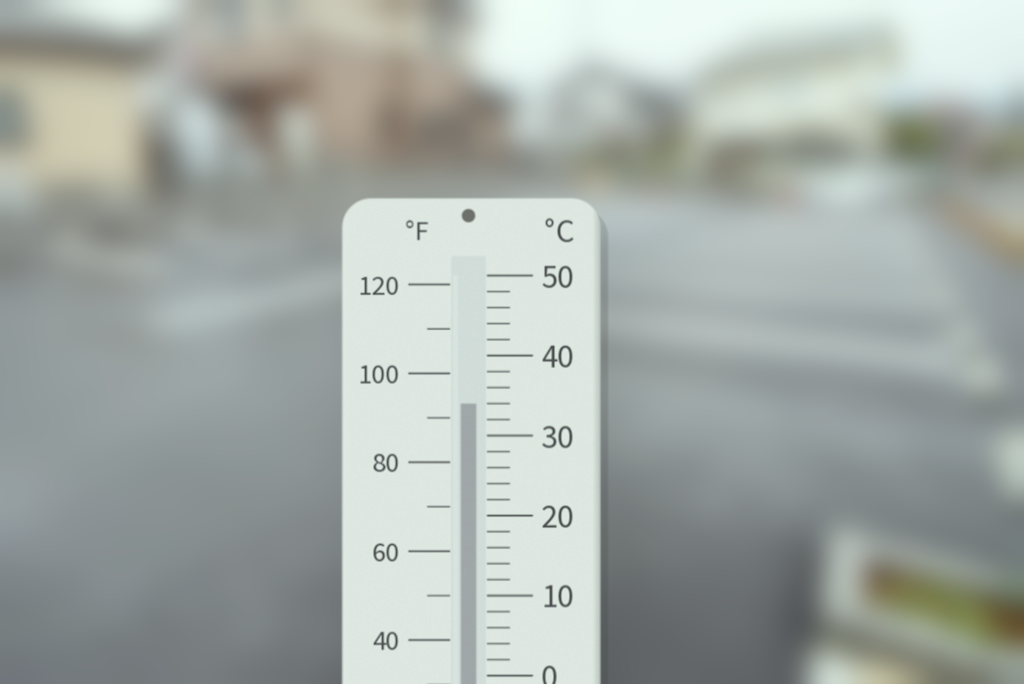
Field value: 34 °C
